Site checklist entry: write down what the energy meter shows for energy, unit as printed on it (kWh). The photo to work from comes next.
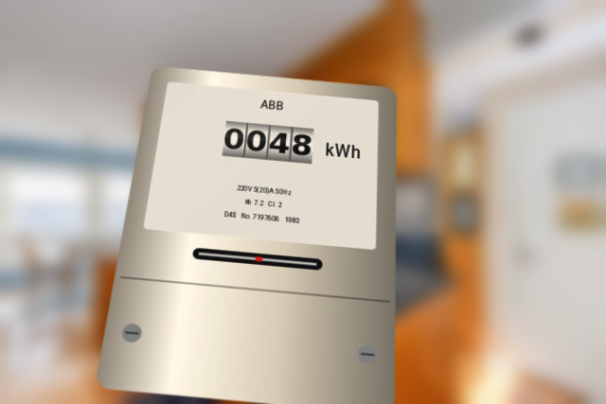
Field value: 48 kWh
